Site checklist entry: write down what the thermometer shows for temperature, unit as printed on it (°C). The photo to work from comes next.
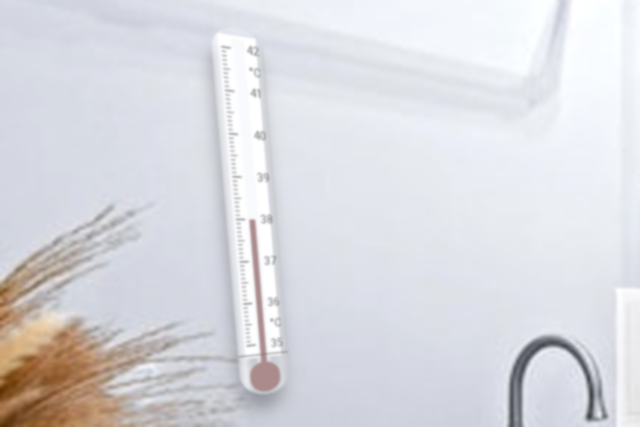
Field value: 38 °C
